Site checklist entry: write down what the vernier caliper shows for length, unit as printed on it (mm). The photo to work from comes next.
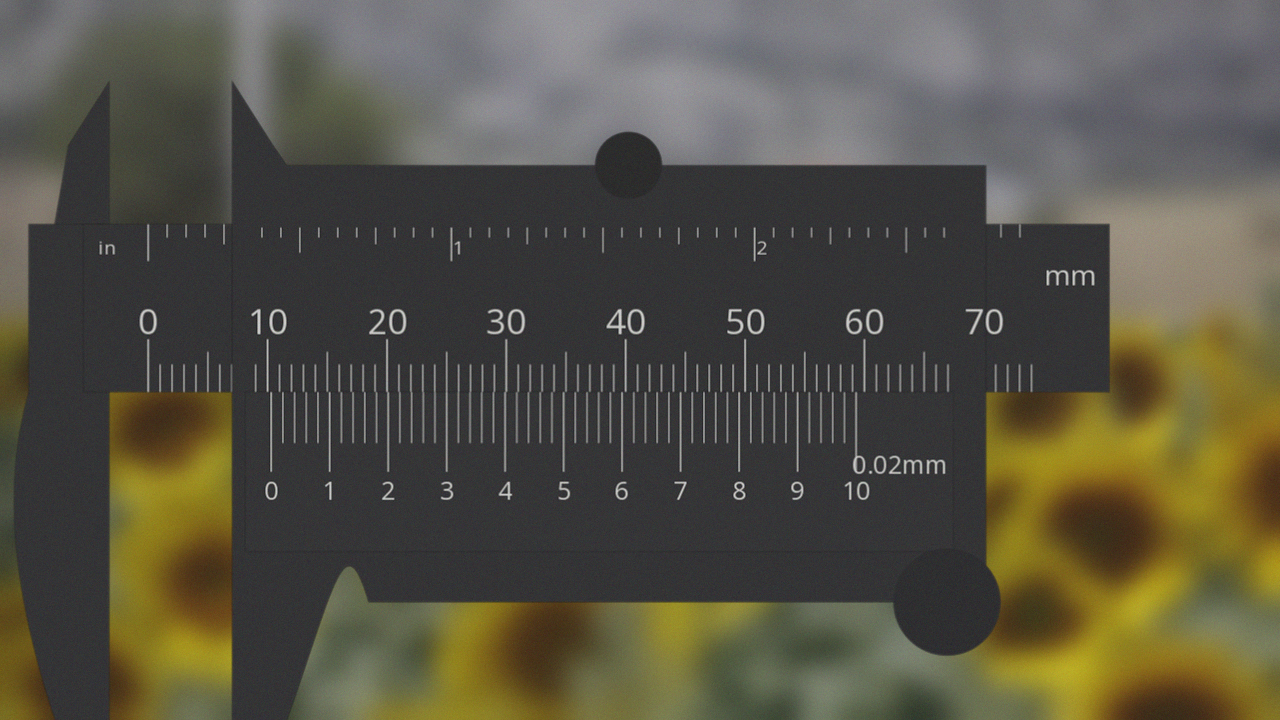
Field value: 10.3 mm
